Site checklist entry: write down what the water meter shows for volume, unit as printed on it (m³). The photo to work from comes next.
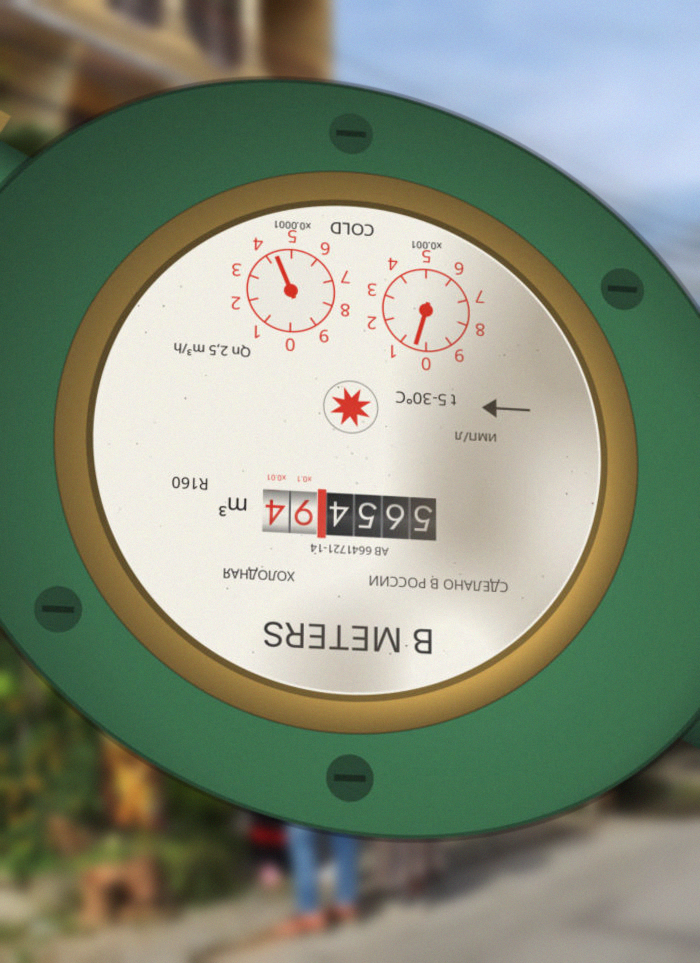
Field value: 5654.9404 m³
